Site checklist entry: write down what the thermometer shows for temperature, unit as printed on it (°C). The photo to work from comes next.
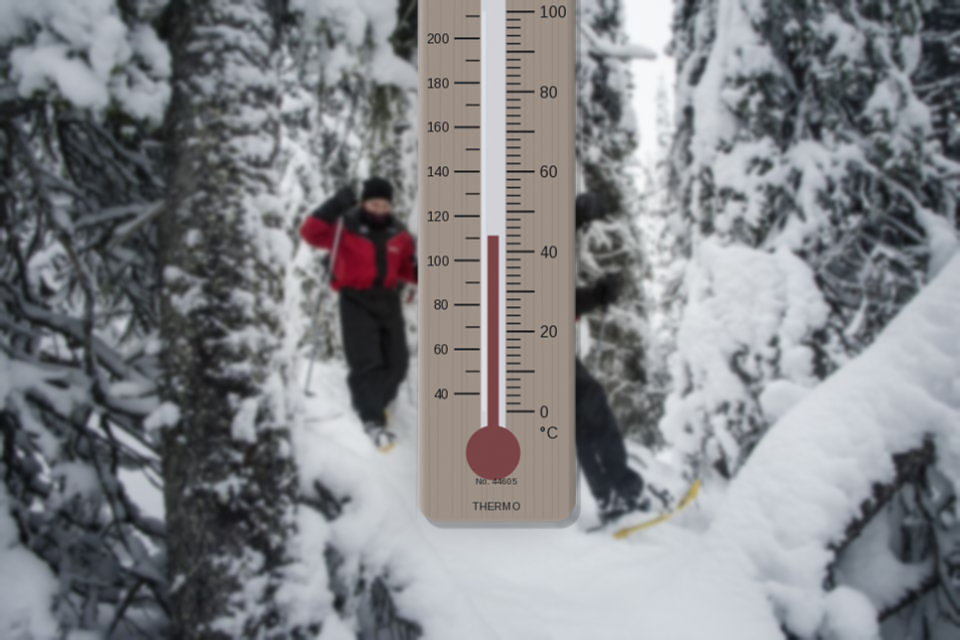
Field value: 44 °C
